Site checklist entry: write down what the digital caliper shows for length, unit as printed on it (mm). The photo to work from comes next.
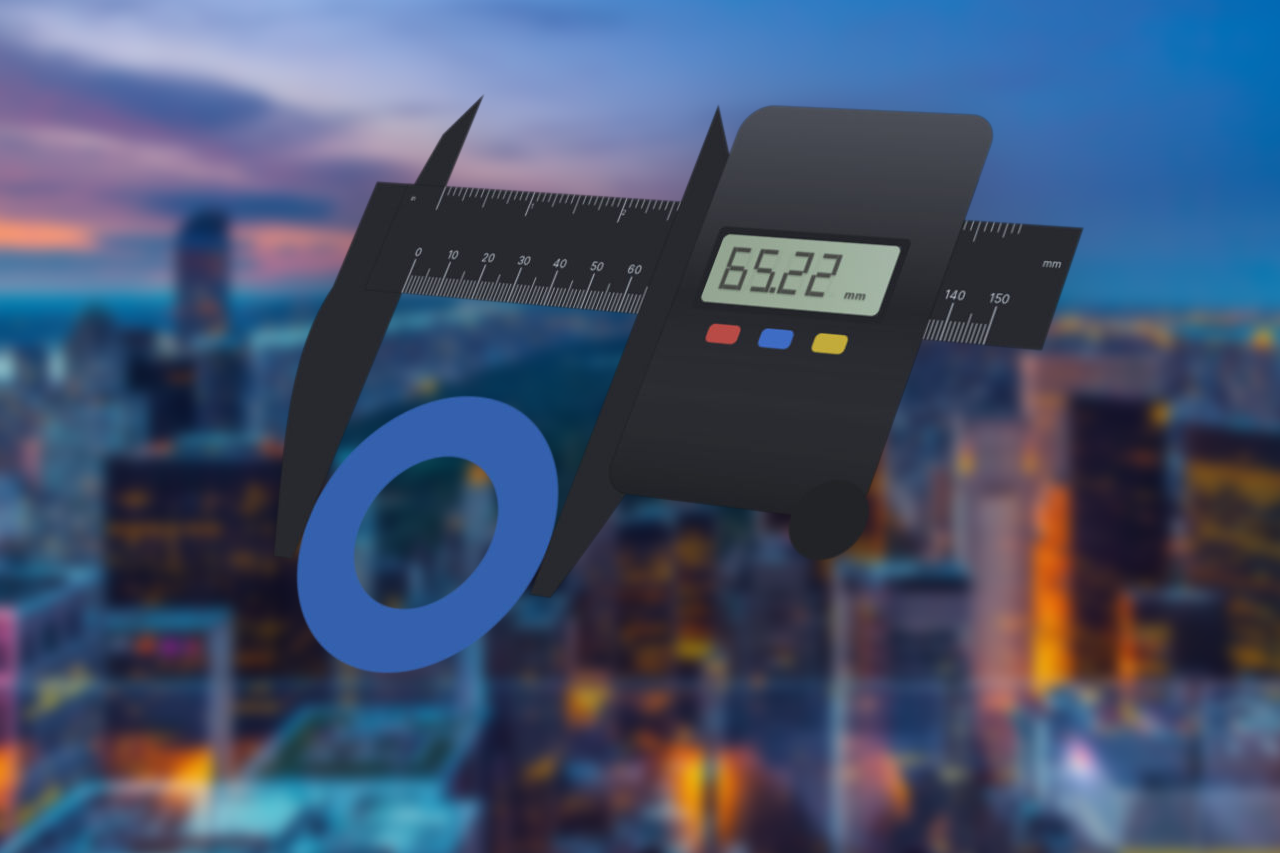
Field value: 65.22 mm
